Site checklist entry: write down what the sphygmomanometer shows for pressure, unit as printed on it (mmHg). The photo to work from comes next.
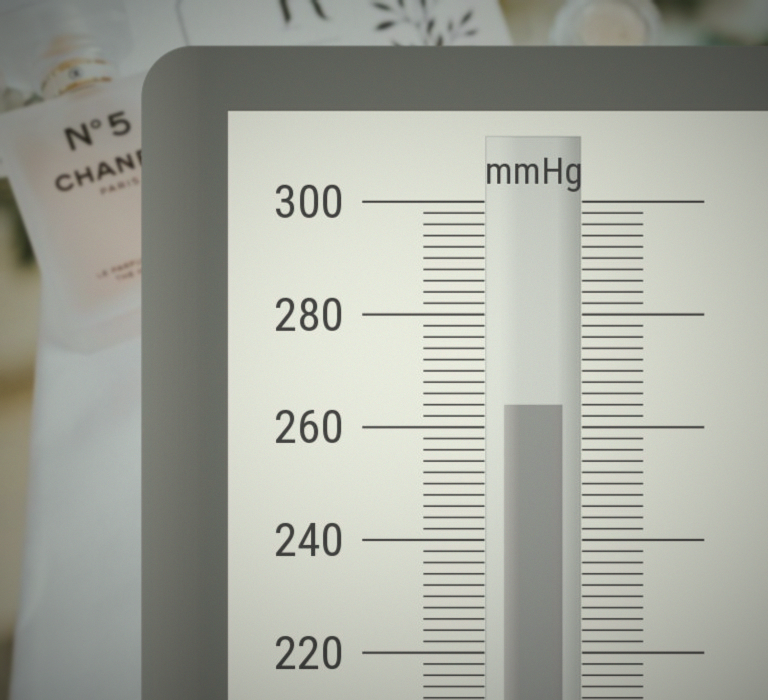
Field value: 264 mmHg
